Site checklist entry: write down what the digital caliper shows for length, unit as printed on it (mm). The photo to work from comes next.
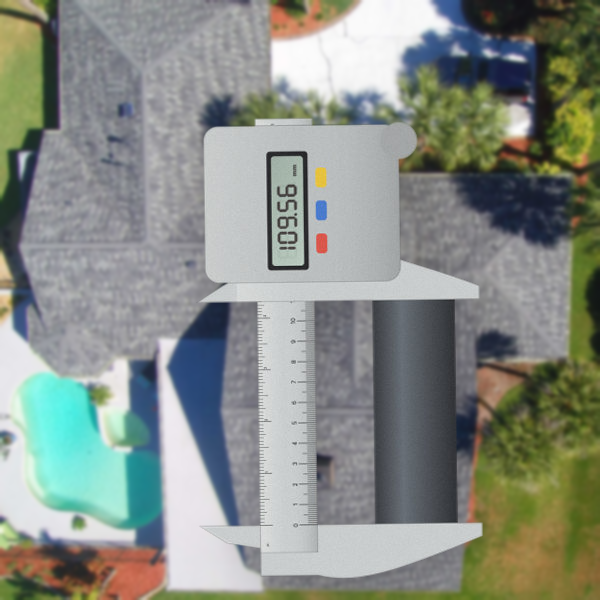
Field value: 109.56 mm
